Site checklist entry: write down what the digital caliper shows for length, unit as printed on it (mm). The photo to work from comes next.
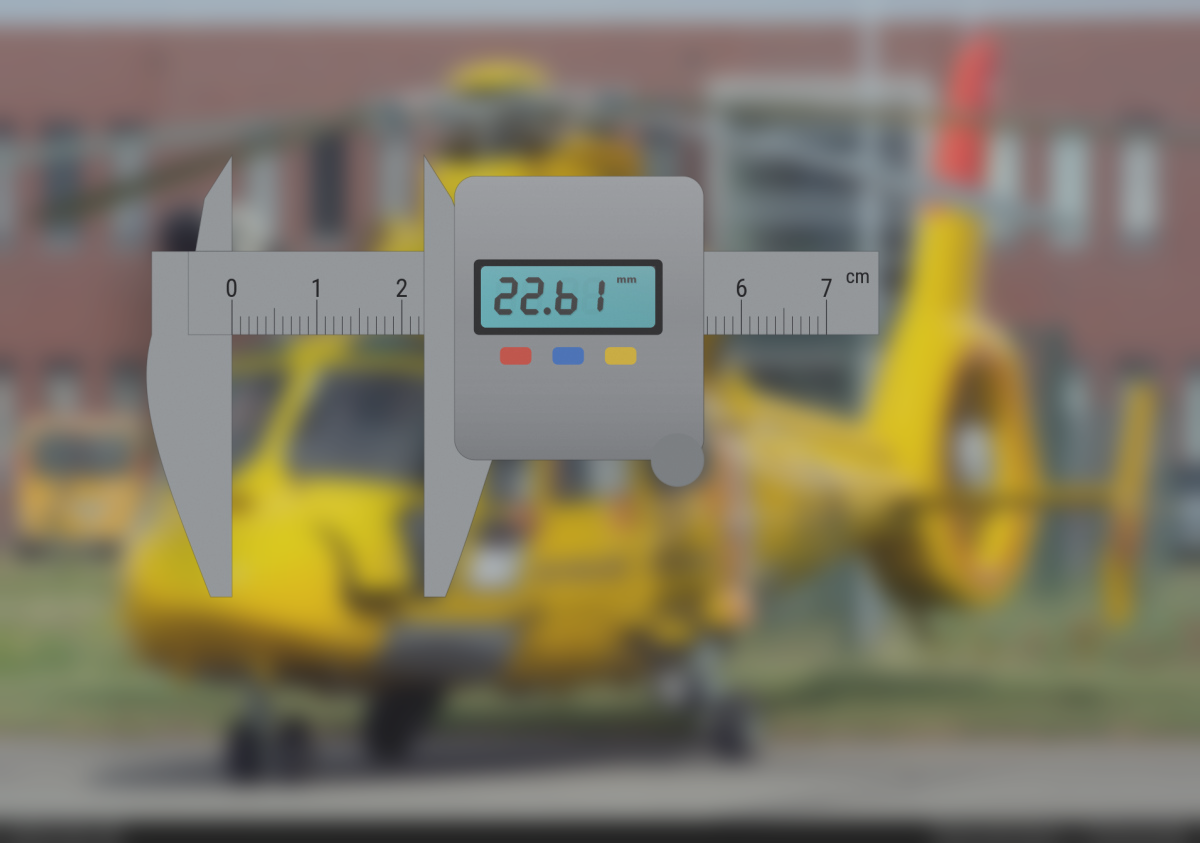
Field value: 22.61 mm
